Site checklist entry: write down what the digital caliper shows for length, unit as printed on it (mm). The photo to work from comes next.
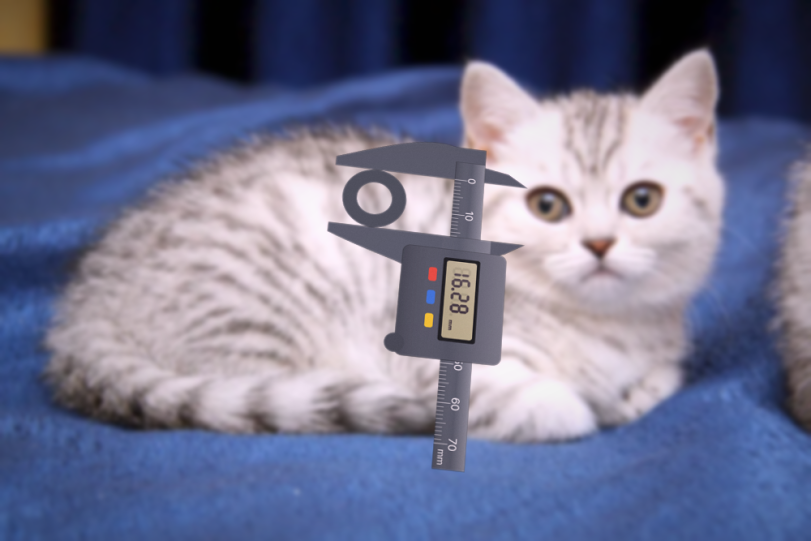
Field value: 16.28 mm
